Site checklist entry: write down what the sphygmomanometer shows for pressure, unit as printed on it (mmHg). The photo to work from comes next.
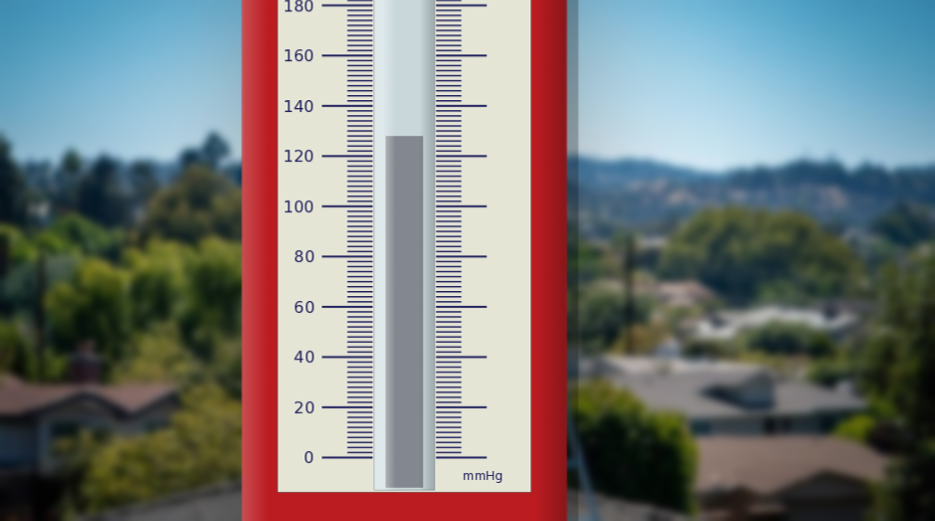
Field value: 128 mmHg
